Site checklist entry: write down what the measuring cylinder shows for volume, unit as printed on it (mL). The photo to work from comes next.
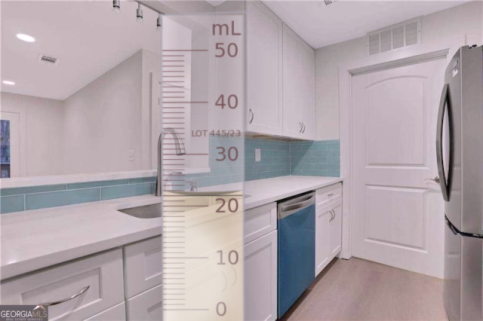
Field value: 22 mL
